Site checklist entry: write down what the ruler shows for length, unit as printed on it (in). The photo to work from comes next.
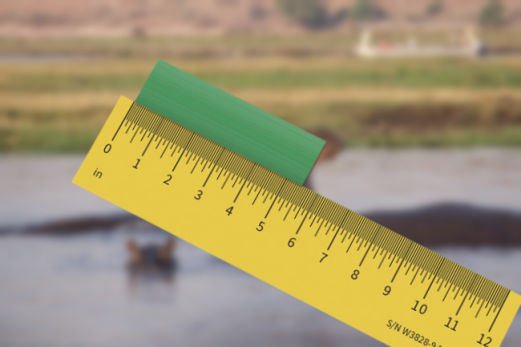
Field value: 5.5 in
